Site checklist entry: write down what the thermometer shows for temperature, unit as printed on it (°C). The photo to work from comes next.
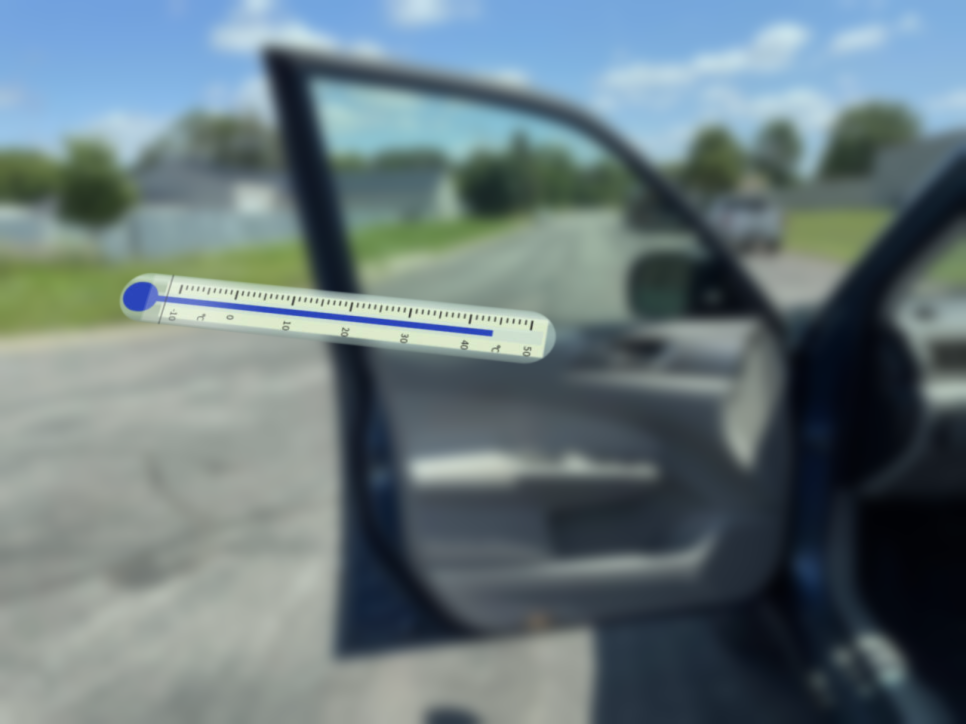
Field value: 44 °C
